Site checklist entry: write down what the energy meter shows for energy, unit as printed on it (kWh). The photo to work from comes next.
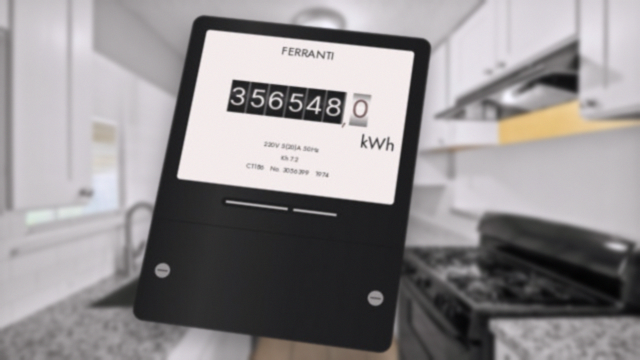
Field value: 356548.0 kWh
